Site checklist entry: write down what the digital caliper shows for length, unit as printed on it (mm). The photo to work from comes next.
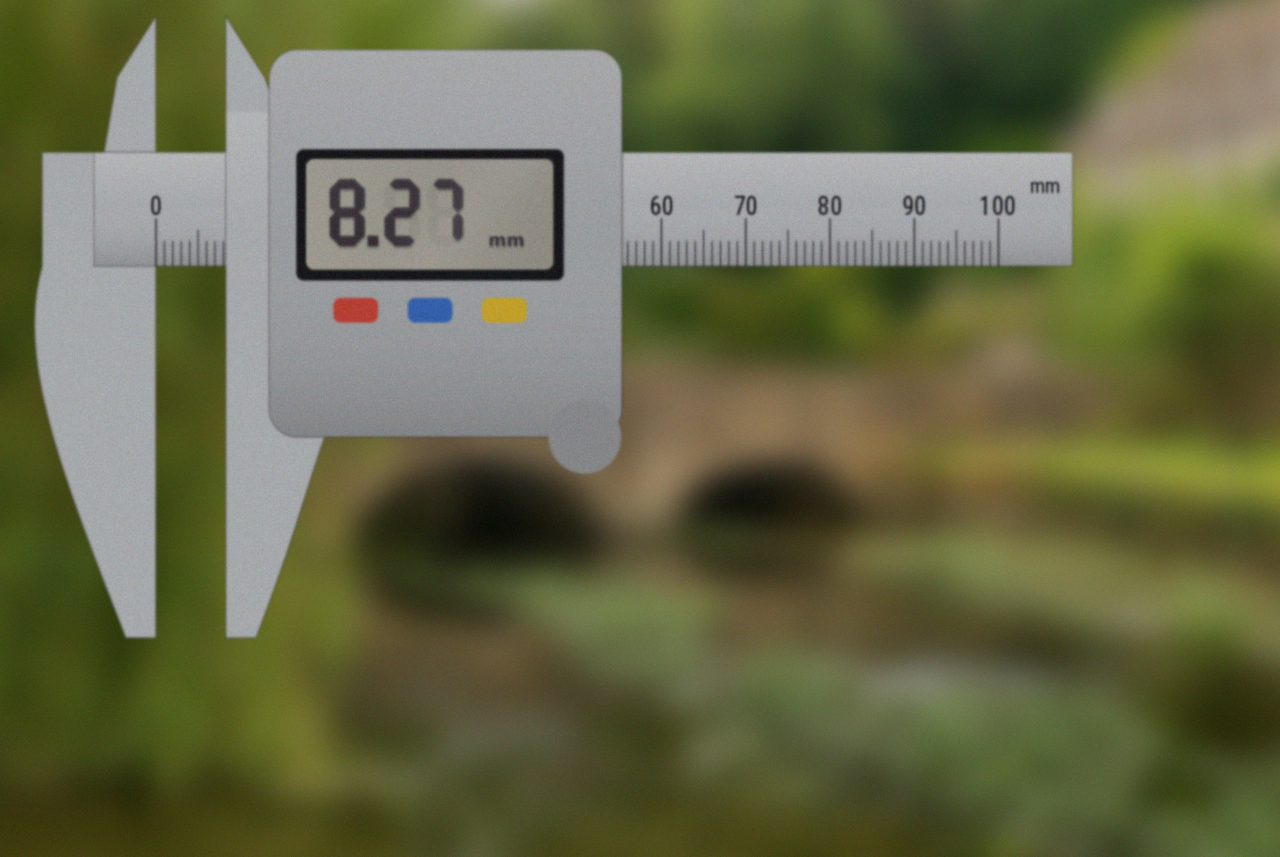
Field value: 8.27 mm
